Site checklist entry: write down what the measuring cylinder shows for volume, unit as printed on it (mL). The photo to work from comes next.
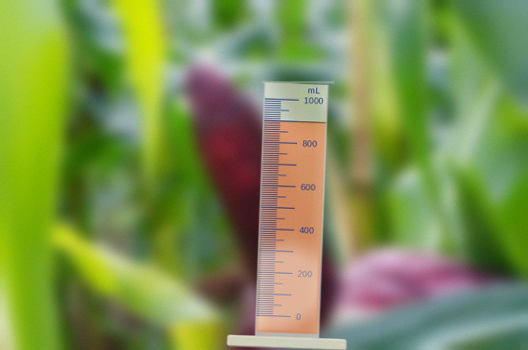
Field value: 900 mL
